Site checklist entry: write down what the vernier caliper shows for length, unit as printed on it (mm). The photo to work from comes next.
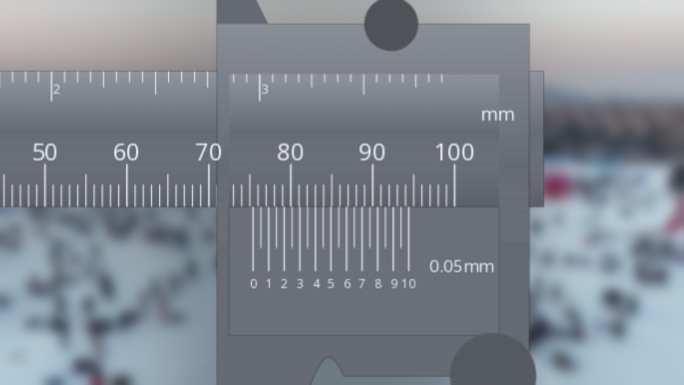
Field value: 75.4 mm
